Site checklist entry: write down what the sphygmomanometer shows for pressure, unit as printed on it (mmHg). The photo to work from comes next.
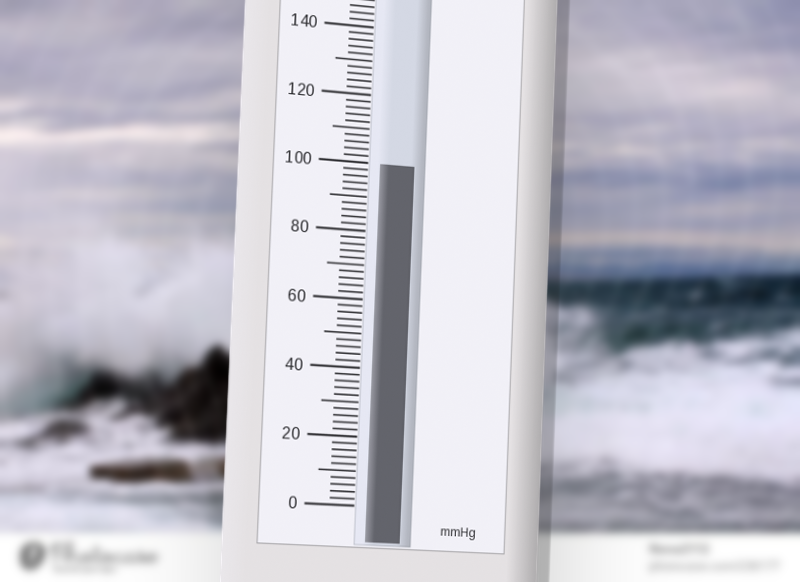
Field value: 100 mmHg
